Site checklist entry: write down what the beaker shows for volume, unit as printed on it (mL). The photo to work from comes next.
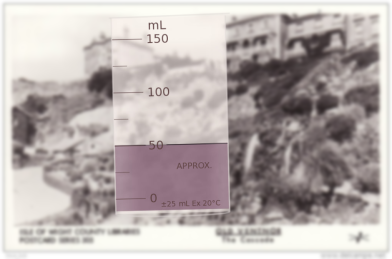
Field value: 50 mL
